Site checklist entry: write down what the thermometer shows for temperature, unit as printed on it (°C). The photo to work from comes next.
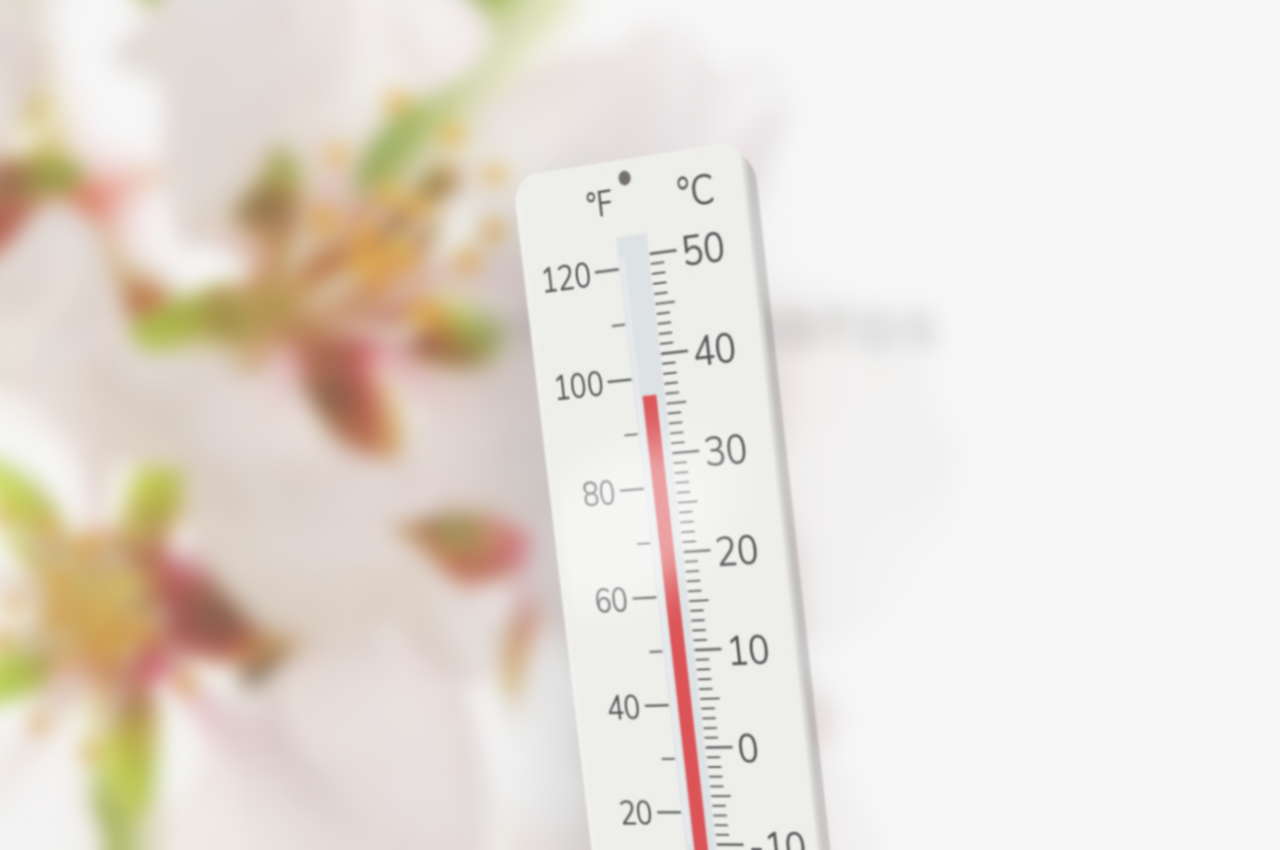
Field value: 36 °C
